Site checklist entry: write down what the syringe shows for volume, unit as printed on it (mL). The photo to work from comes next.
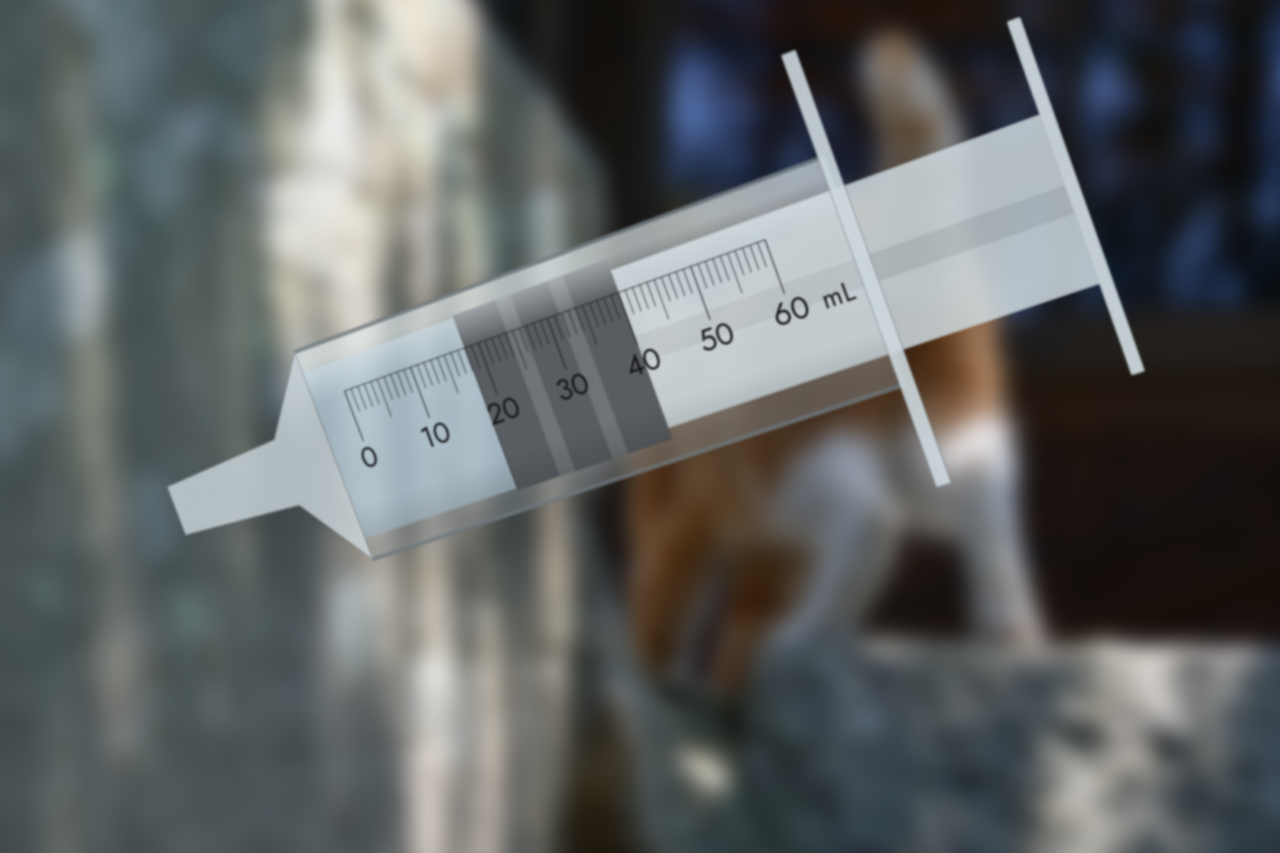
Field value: 18 mL
